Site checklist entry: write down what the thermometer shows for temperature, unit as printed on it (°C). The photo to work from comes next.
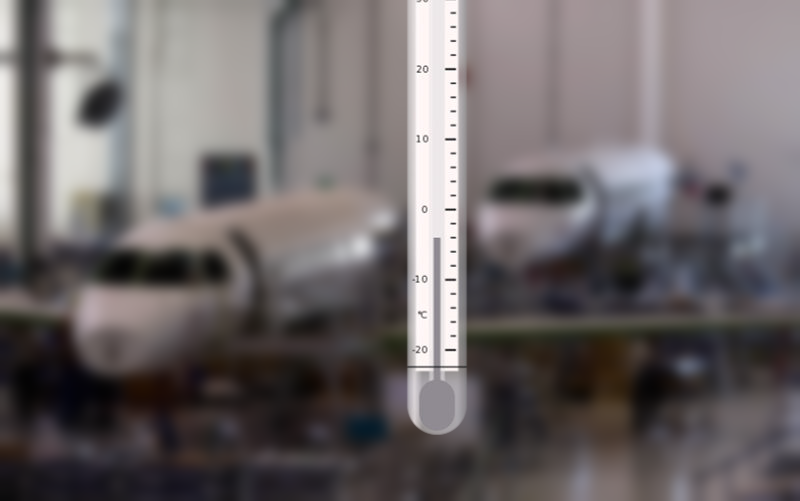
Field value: -4 °C
